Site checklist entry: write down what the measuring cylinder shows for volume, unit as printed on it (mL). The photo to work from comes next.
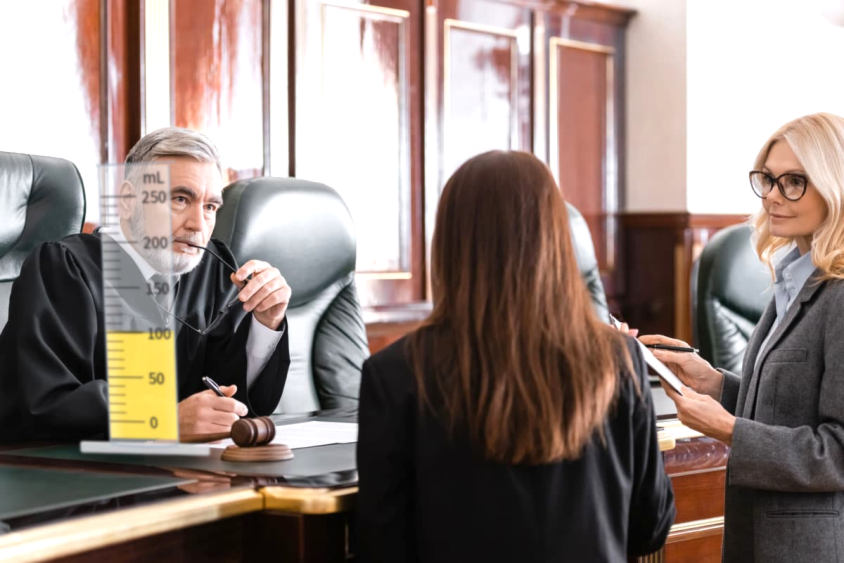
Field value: 100 mL
